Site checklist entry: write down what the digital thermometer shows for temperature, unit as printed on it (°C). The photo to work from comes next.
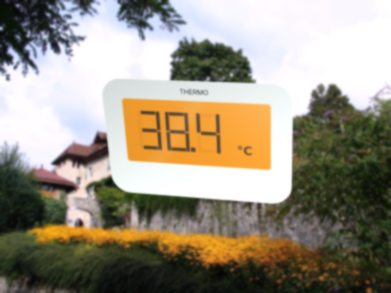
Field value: 38.4 °C
